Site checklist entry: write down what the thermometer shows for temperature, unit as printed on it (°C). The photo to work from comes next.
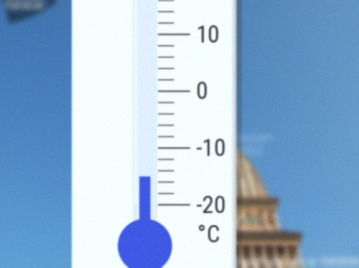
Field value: -15 °C
